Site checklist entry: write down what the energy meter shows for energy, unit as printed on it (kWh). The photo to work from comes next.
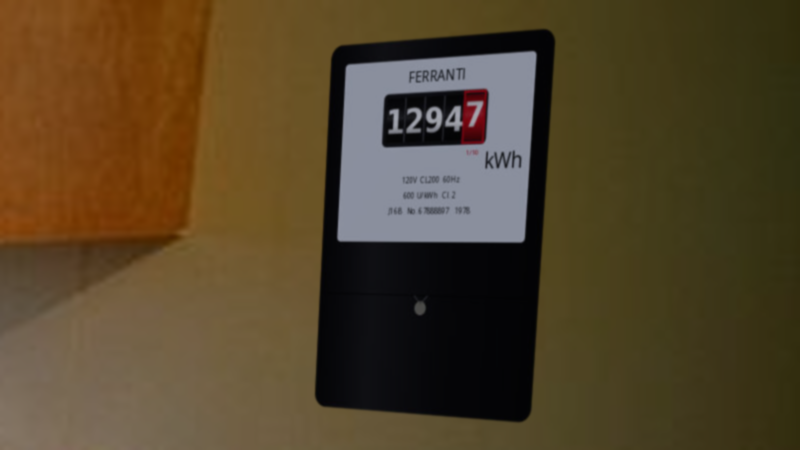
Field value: 1294.7 kWh
